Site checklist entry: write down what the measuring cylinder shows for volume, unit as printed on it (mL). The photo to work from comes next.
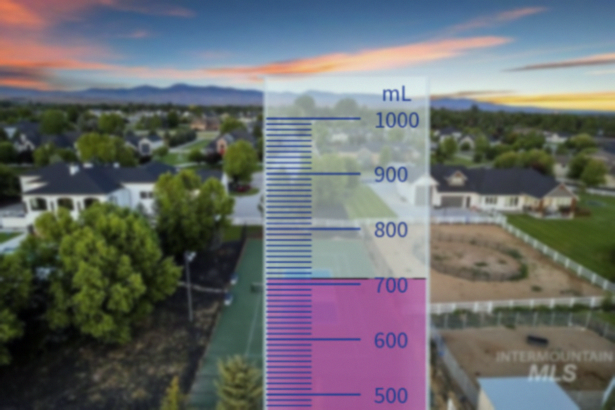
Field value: 710 mL
